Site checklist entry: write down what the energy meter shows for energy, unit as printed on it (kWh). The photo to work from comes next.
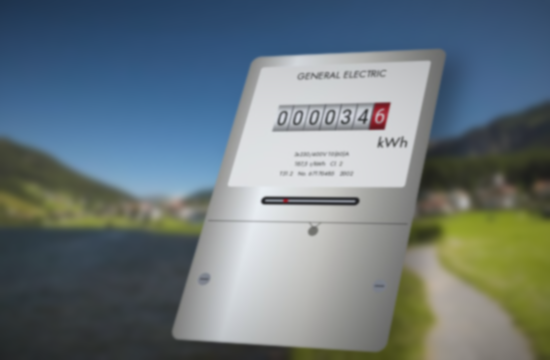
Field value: 34.6 kWh
